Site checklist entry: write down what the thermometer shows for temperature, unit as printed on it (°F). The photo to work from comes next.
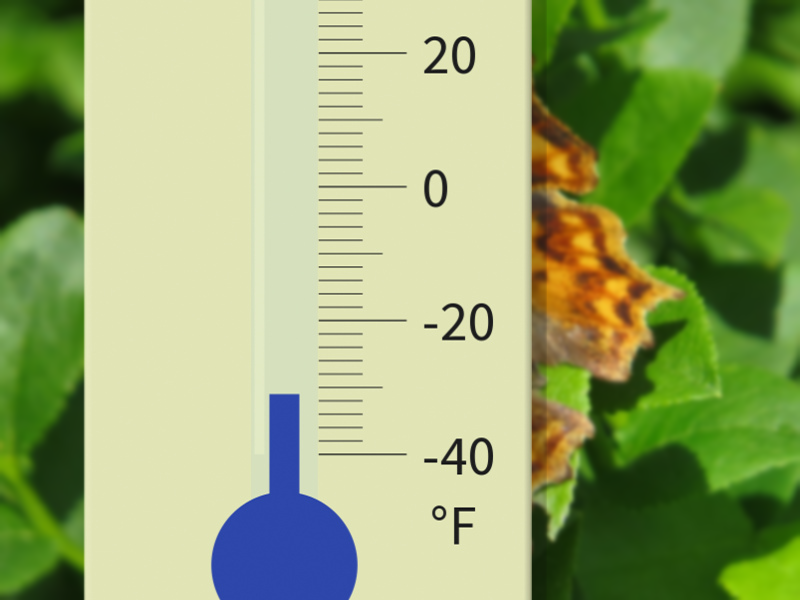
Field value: -31 °F
